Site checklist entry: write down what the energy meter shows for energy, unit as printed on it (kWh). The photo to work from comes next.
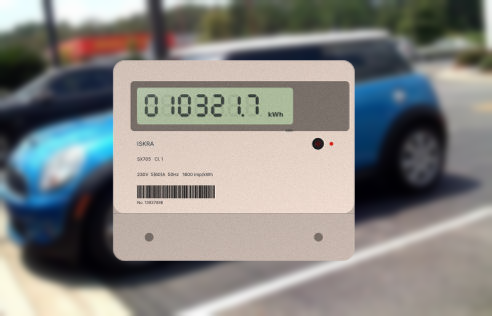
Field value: 10321.7 kWh
